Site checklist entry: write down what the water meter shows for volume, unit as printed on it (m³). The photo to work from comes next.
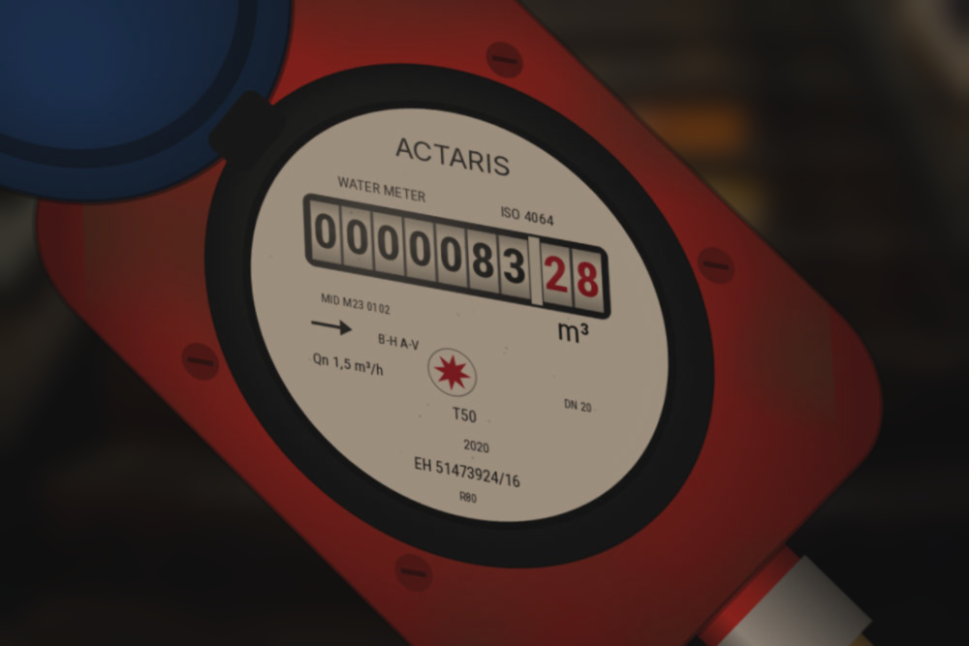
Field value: 83.28 m³
